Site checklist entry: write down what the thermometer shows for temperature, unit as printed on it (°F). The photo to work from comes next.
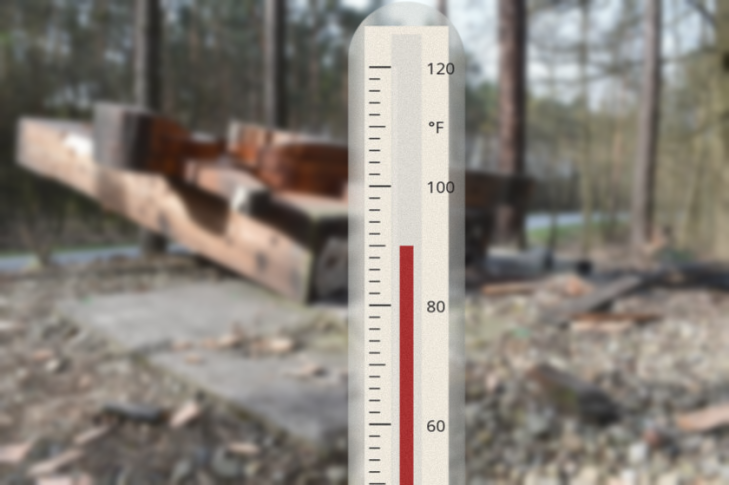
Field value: 90 °F
